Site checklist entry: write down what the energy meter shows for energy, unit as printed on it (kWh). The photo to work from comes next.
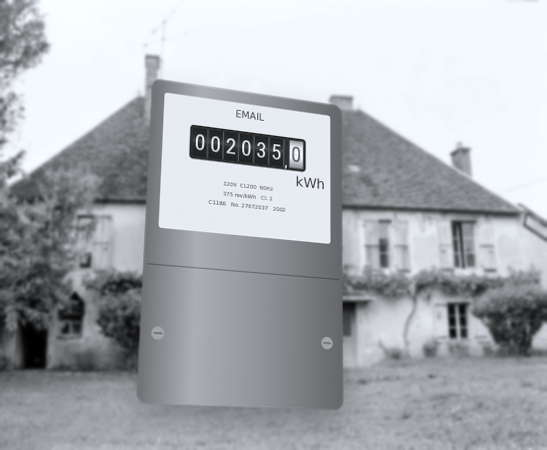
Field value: 2035.0 kWh
